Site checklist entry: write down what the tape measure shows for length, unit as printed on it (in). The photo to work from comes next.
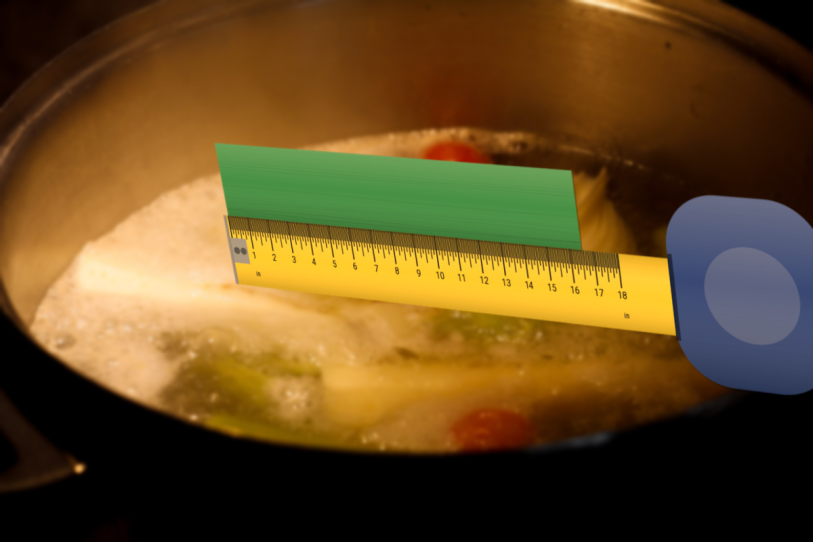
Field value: 16.5 in
